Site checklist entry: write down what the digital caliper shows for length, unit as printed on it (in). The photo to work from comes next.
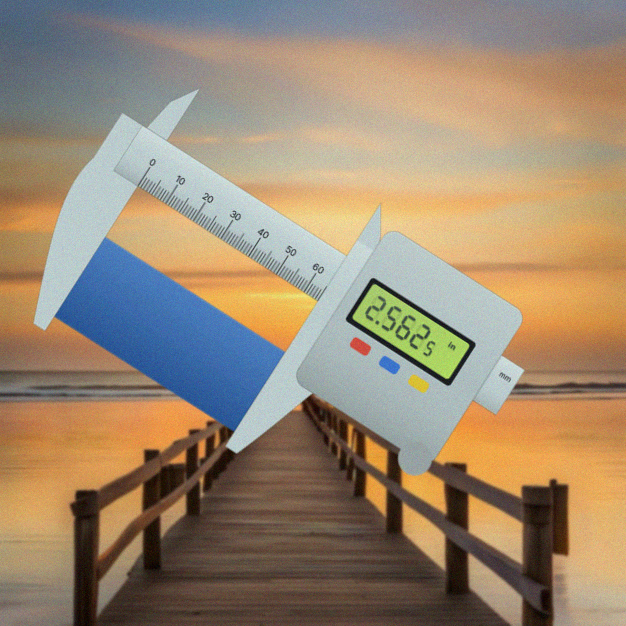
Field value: 2.5625 in
